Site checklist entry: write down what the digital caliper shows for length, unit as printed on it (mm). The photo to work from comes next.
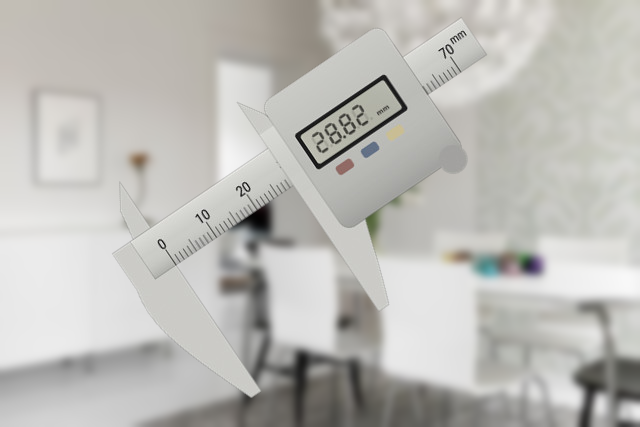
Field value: 28.82 mm
